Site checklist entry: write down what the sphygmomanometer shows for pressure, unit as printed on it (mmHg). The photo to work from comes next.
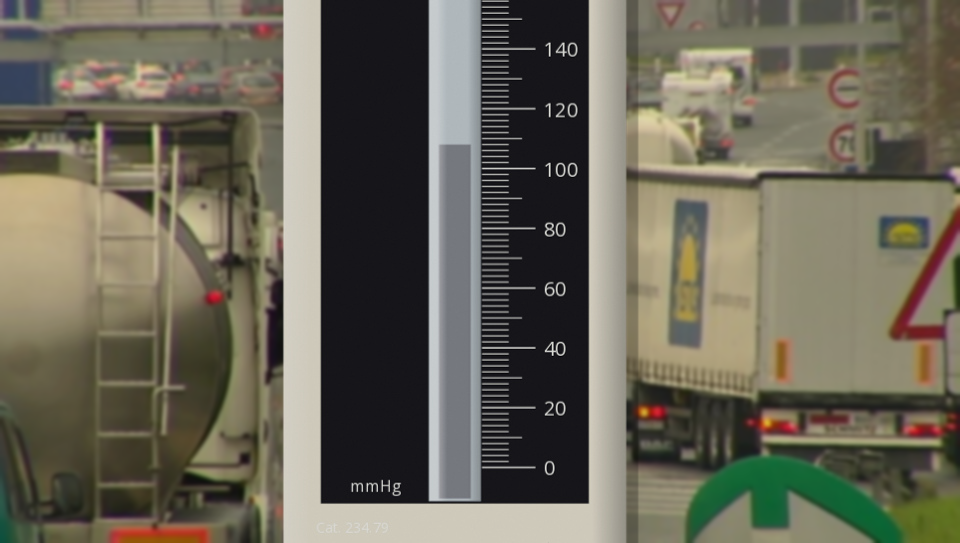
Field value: 108 mmHg
